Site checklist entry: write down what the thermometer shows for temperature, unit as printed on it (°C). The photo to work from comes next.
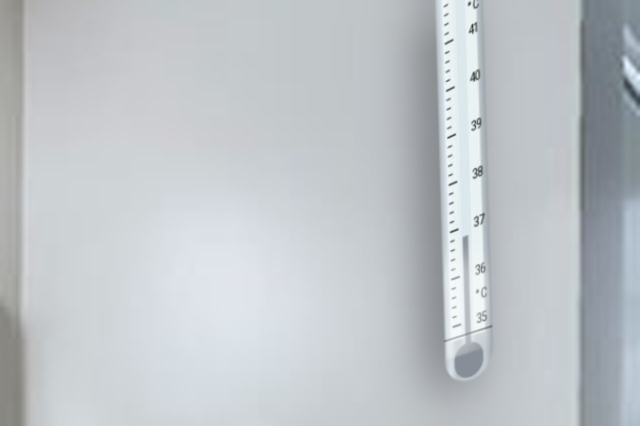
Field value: 36.8 °C
